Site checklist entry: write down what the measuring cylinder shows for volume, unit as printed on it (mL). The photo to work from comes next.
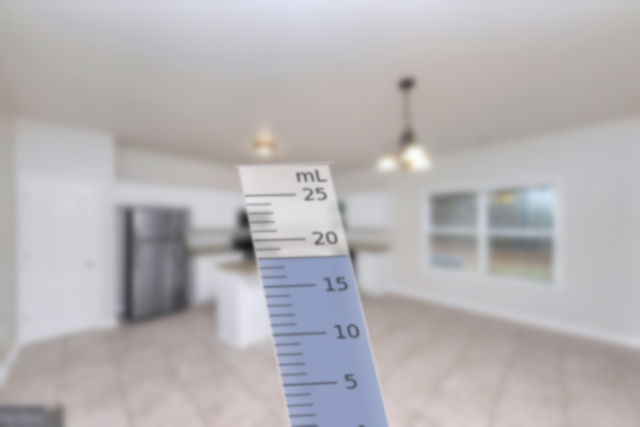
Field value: 18 mL
